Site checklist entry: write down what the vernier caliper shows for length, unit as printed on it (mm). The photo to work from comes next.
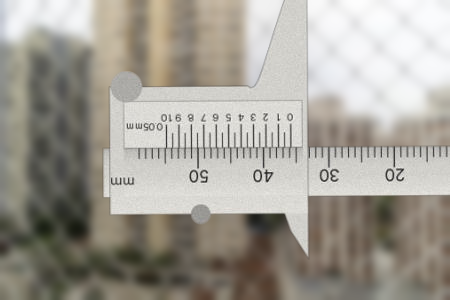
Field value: 35.8 mm
